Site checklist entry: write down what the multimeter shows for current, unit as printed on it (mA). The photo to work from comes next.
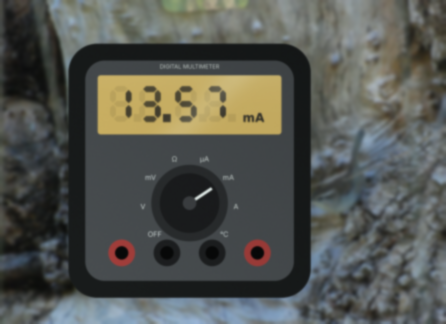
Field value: 13.57 mA
